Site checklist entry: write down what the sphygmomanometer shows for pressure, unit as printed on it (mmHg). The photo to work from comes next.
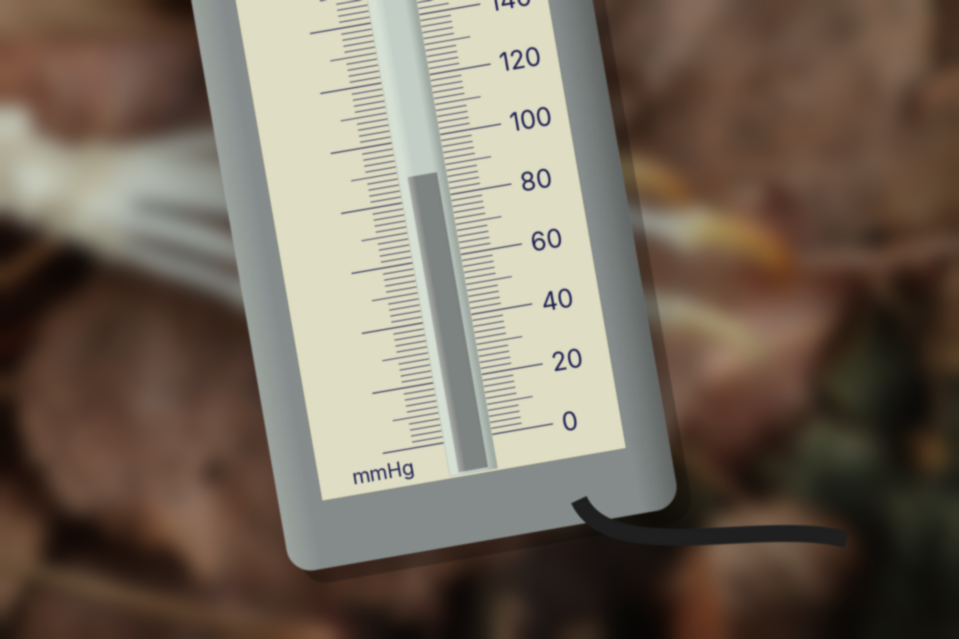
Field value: 88 mmHg
